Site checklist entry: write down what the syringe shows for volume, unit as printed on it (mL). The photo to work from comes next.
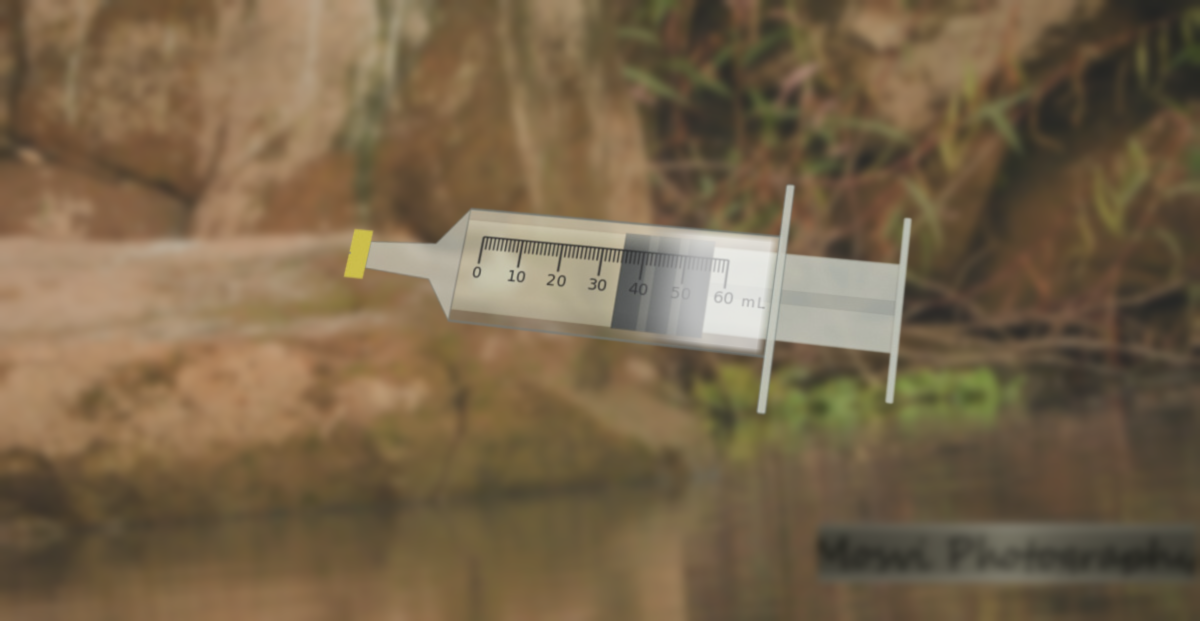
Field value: 35 mL
